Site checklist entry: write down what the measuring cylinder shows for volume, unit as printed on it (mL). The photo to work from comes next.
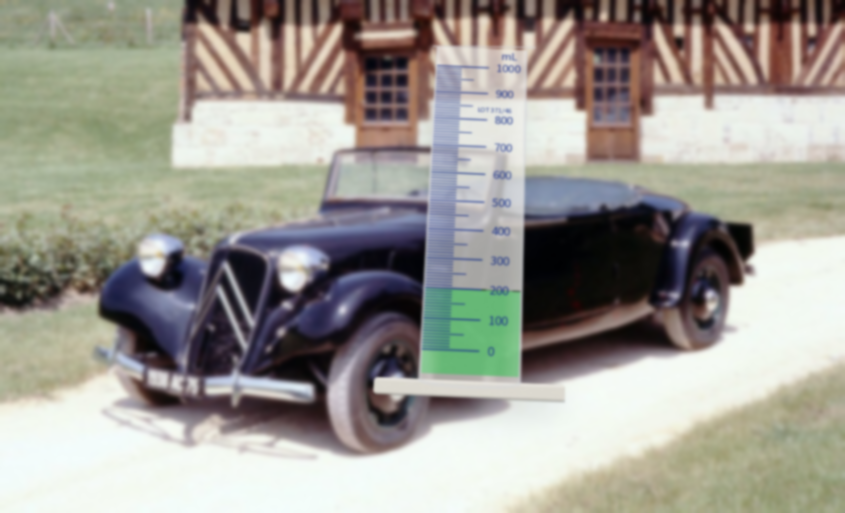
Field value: 200 mL
